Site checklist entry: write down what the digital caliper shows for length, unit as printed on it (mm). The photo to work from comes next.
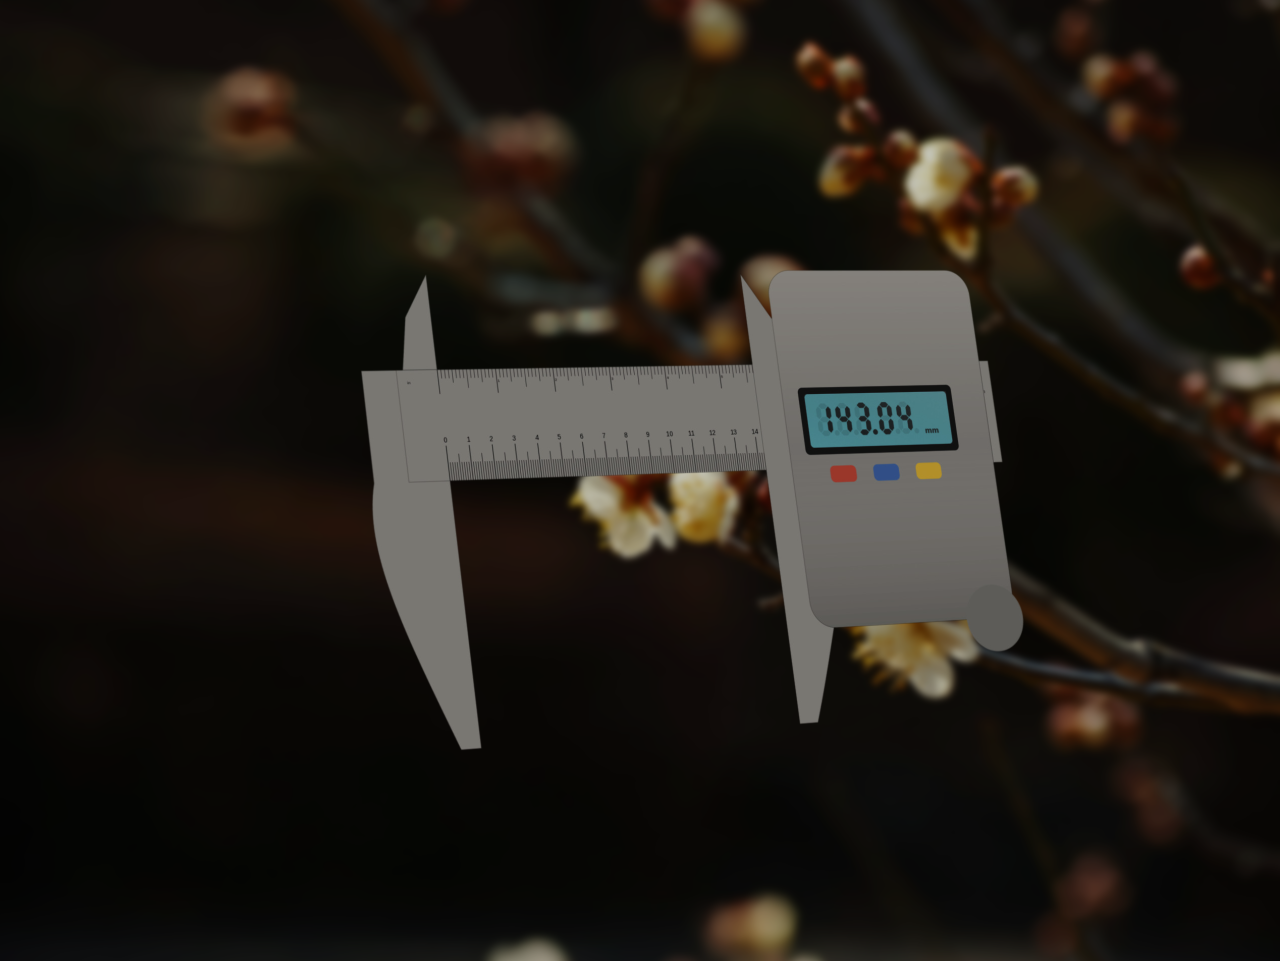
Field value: 143.04 mm
